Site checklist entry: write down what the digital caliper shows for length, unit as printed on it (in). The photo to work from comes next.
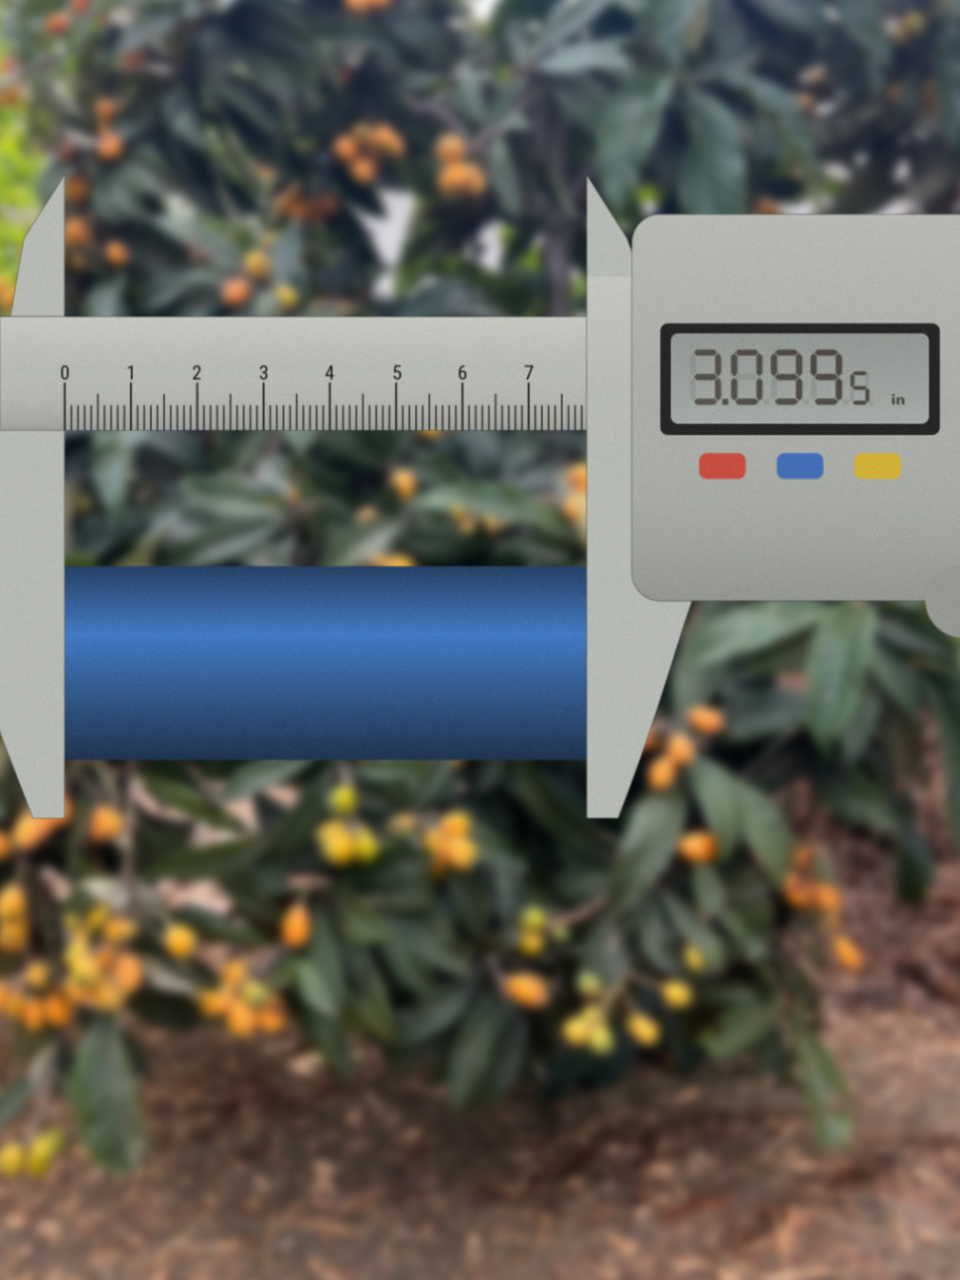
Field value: 3.0995 in
